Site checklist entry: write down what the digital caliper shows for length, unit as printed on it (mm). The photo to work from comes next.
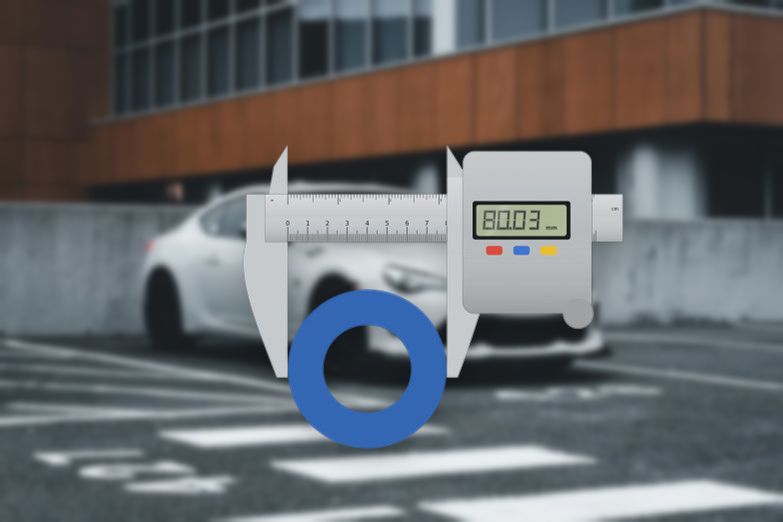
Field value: 80.03 mm
